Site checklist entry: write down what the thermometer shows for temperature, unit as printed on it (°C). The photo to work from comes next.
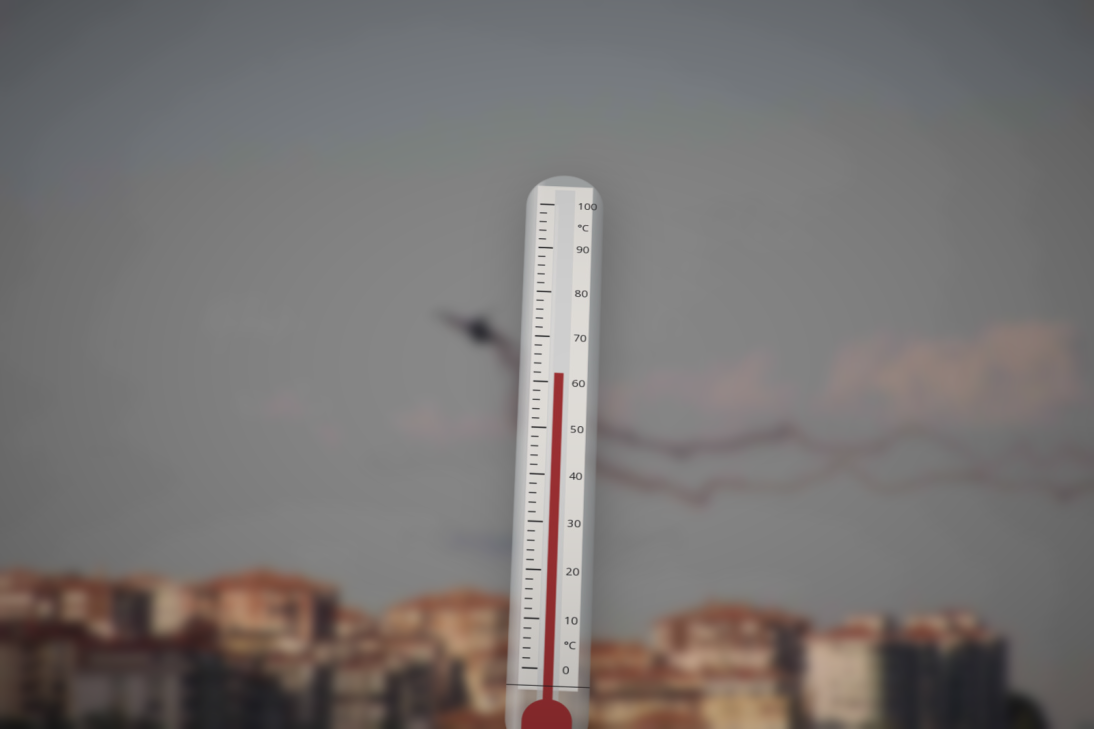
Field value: 62 °C
